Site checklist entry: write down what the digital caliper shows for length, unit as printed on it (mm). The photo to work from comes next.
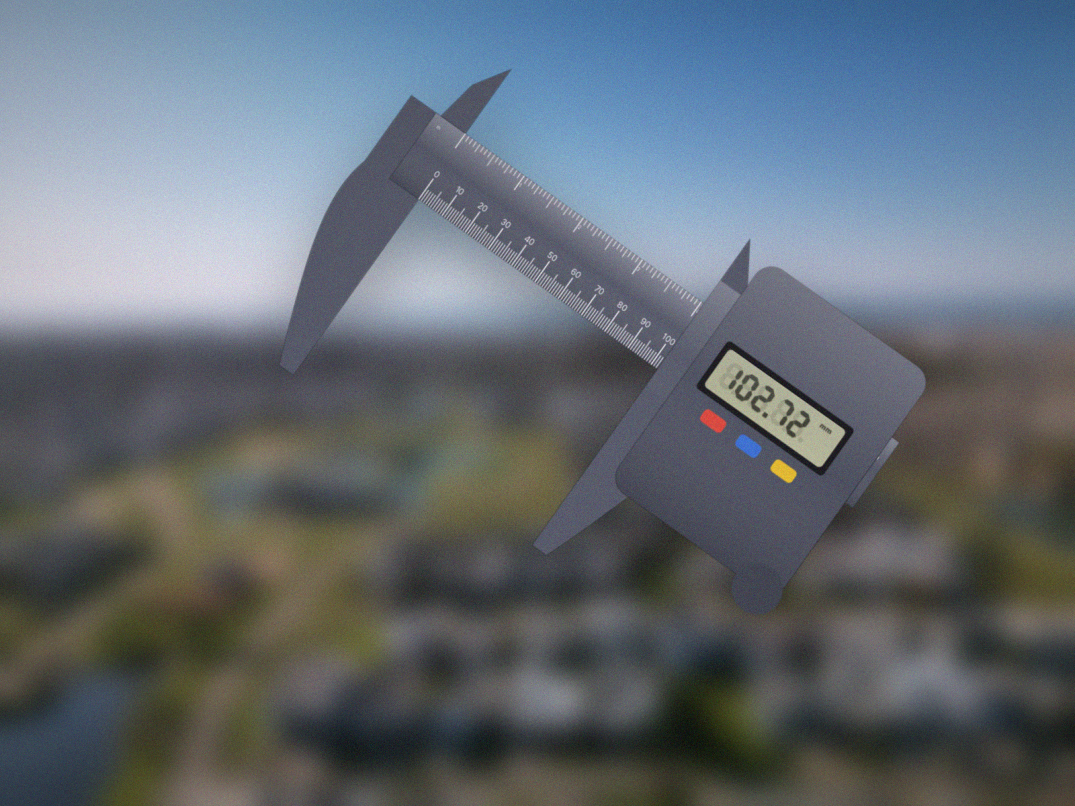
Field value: 102.72 mm
